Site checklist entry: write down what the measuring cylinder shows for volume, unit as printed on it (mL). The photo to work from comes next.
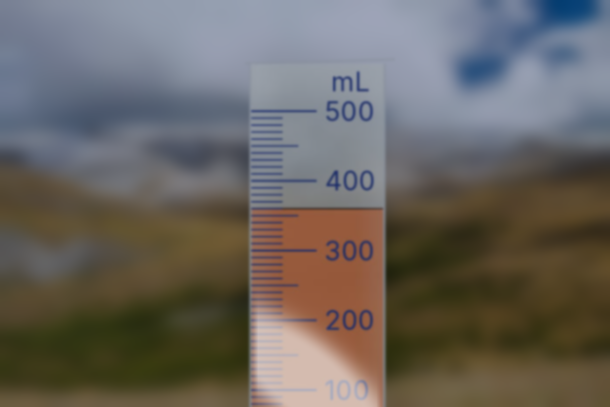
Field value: 360 mL
